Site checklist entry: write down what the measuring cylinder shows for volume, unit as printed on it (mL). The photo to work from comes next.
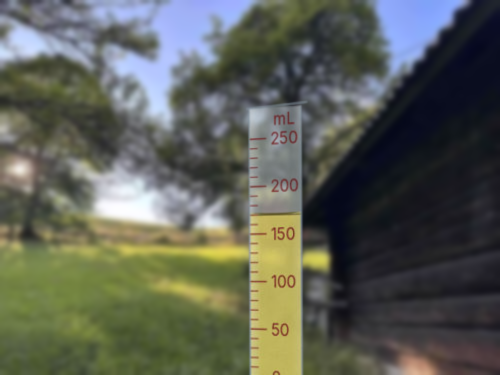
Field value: 170 mL
